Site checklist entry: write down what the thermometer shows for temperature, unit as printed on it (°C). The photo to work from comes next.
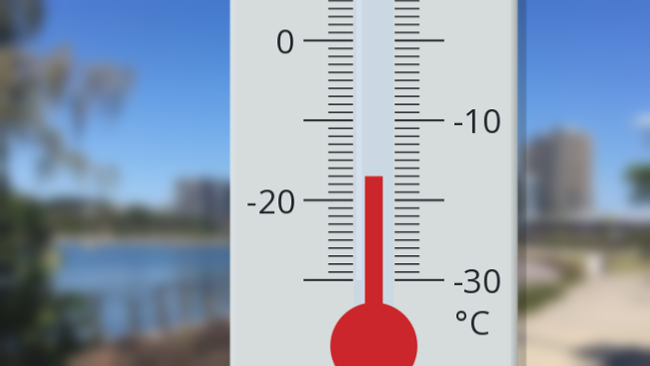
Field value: -17 °C
